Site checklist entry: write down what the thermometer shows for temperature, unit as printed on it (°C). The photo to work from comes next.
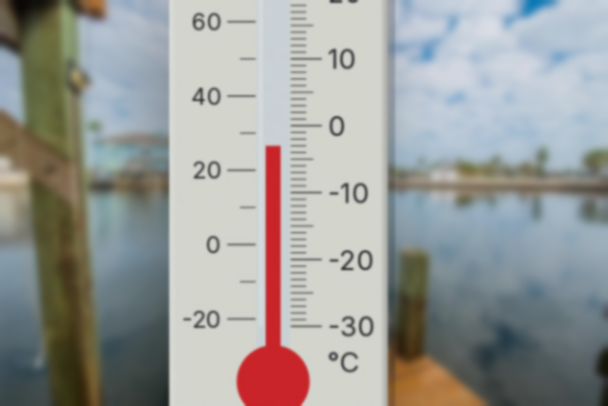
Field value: -3 °C
